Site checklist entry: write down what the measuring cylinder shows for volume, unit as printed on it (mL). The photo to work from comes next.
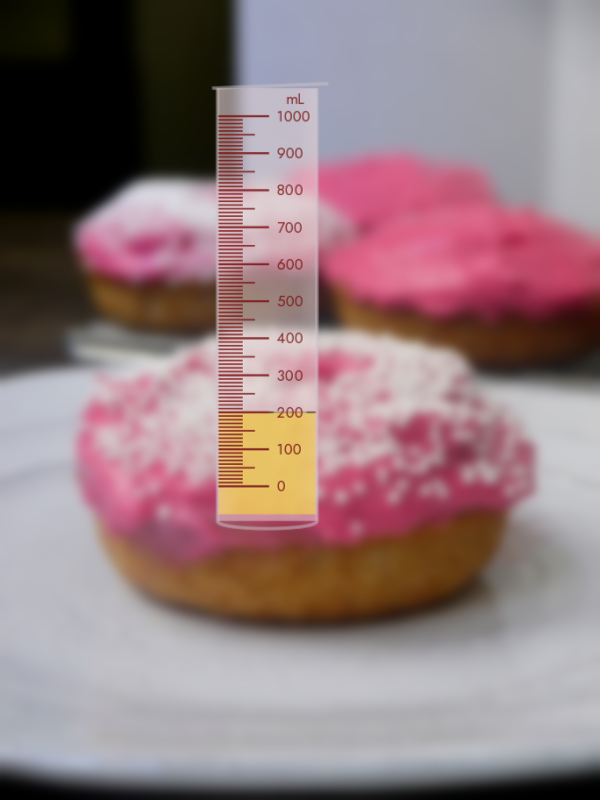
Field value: 200 mL
